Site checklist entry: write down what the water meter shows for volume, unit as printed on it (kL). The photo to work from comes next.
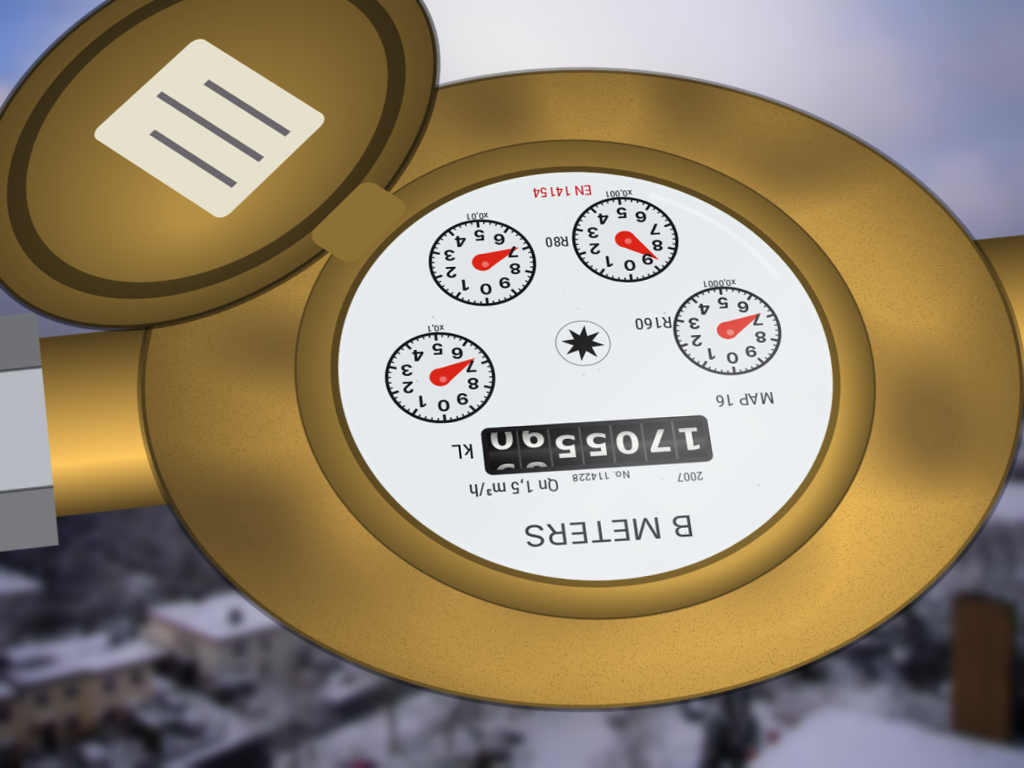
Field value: 1705589.6686 kL
